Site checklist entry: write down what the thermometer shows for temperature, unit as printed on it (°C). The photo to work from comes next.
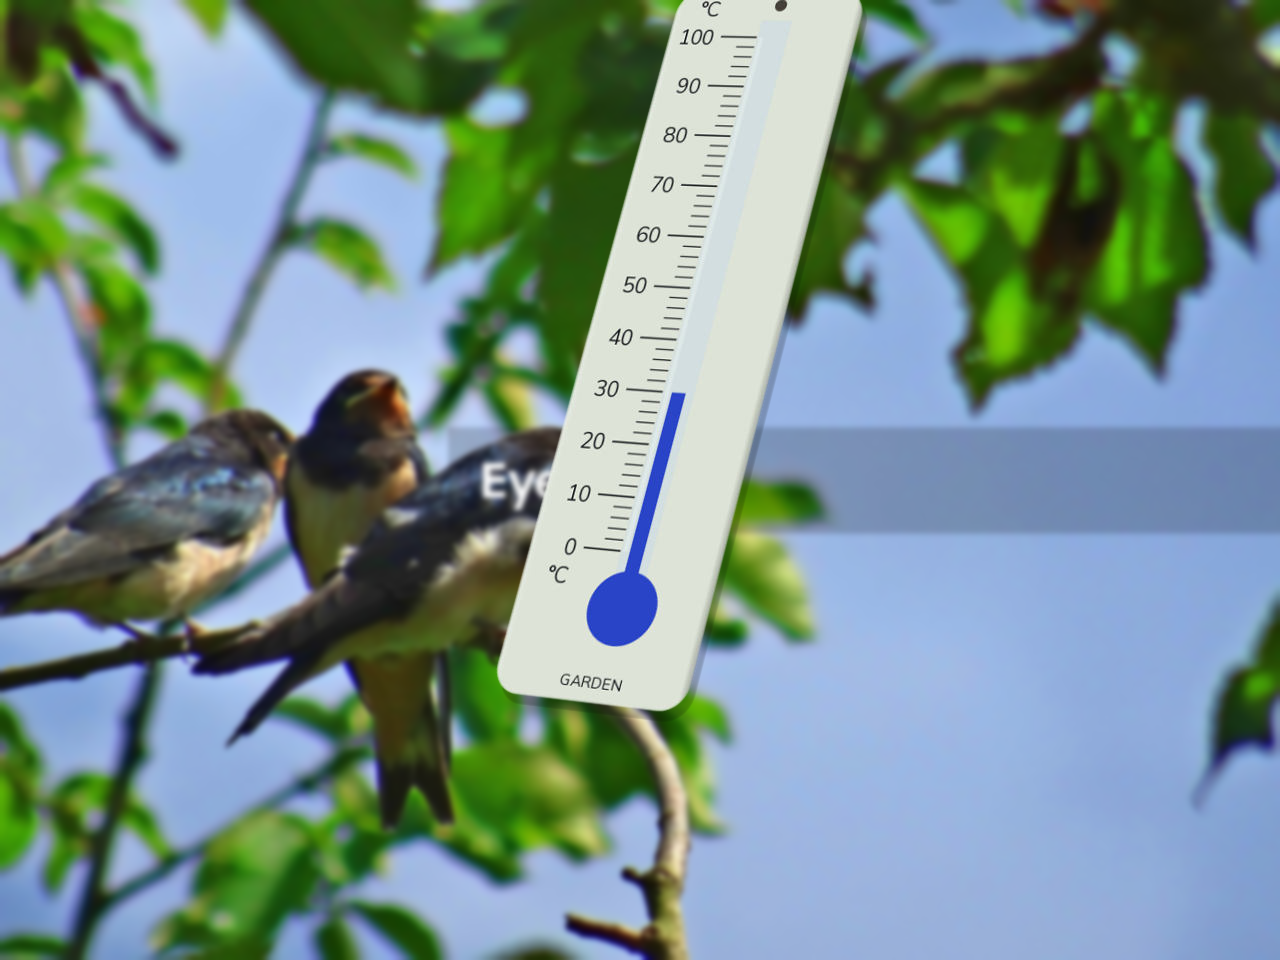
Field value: 30 °C
